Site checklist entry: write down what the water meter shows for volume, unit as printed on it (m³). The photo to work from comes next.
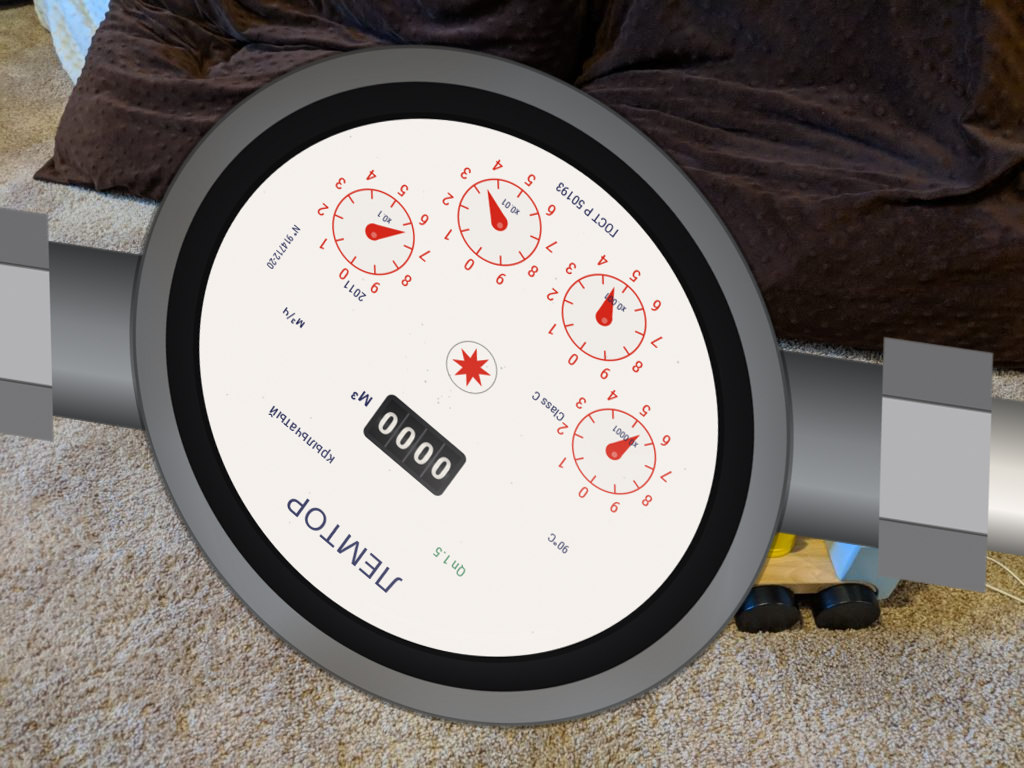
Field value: 0.6345 m³
